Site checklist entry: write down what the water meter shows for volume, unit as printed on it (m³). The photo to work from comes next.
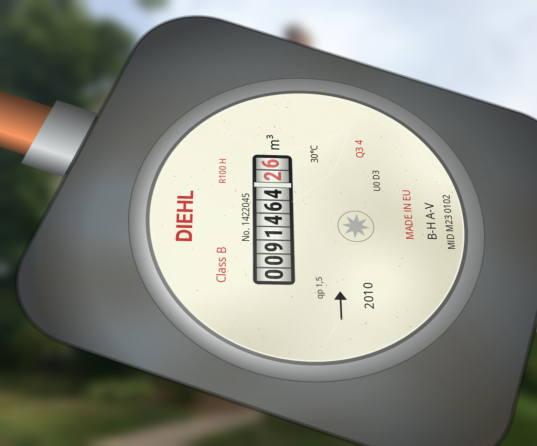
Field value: 91464.26 m³
